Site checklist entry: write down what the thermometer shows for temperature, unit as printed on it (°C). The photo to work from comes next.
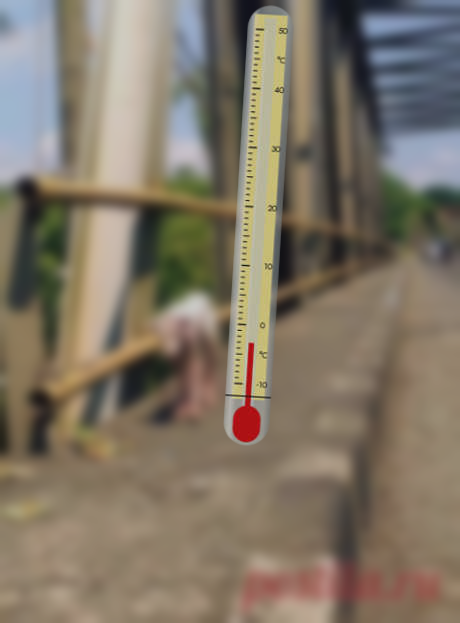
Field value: -3 °C
